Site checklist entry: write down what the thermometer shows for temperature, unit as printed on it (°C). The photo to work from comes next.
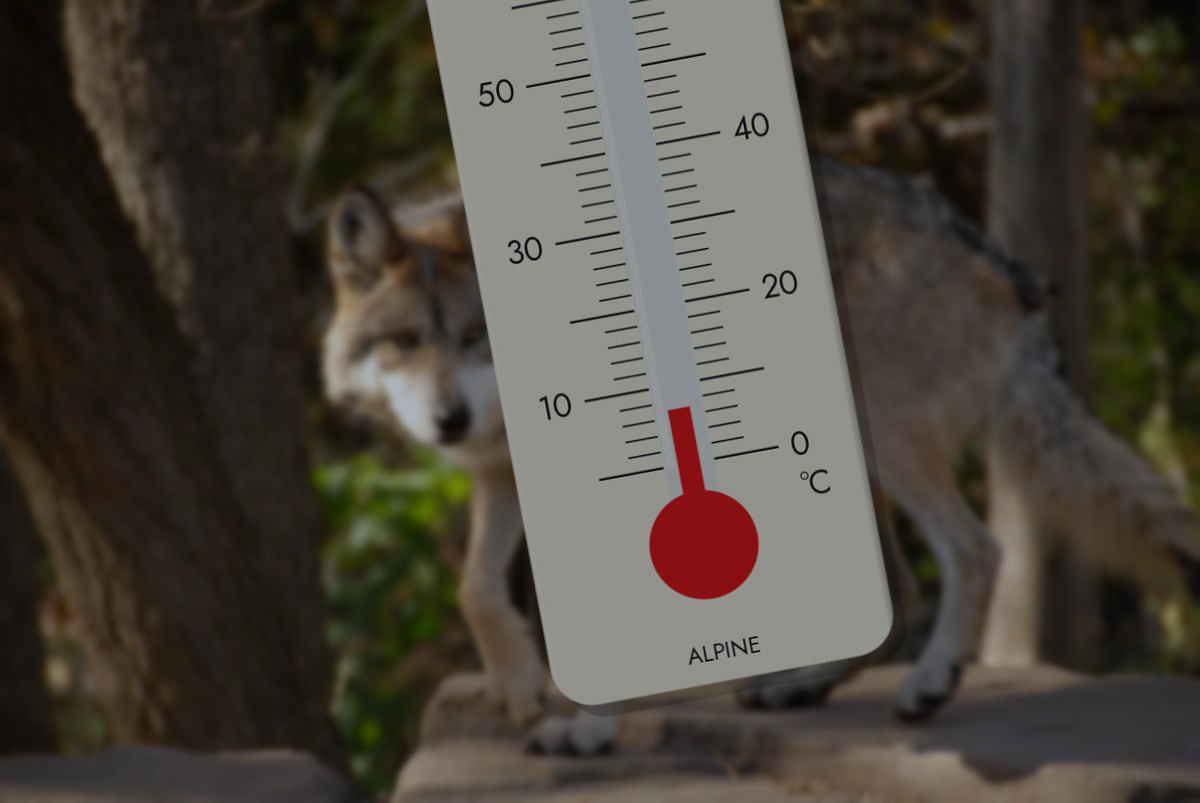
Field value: 7 °C
